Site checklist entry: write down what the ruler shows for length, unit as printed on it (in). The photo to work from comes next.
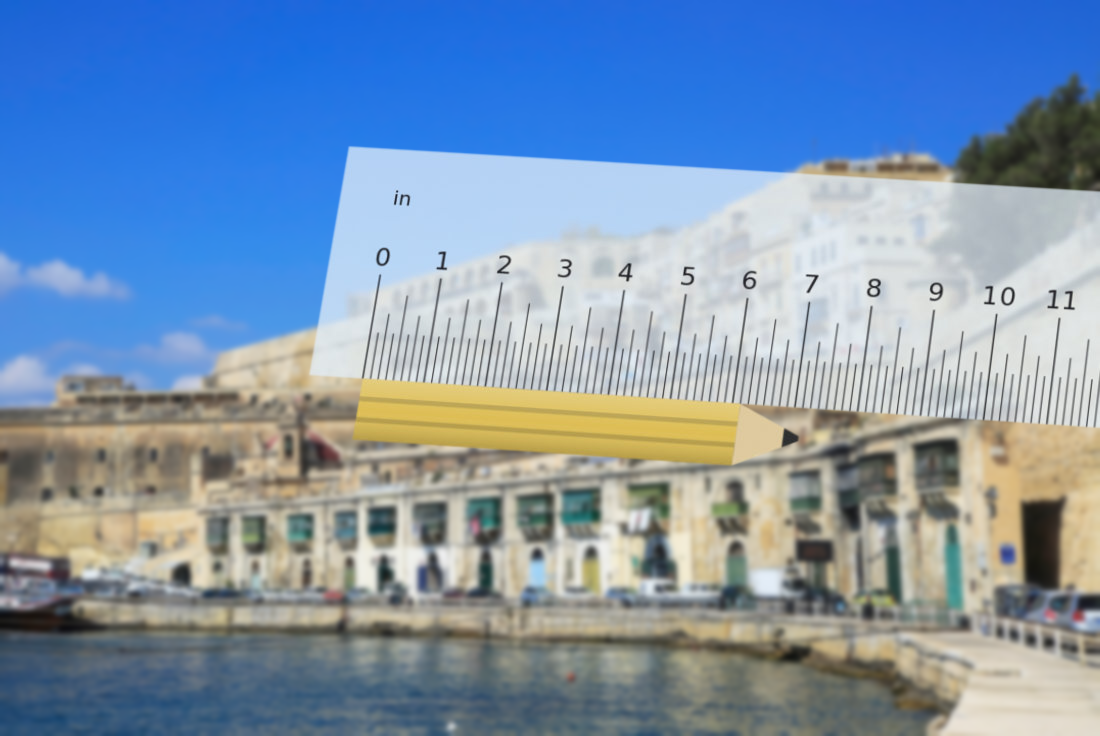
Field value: 7.125 in
